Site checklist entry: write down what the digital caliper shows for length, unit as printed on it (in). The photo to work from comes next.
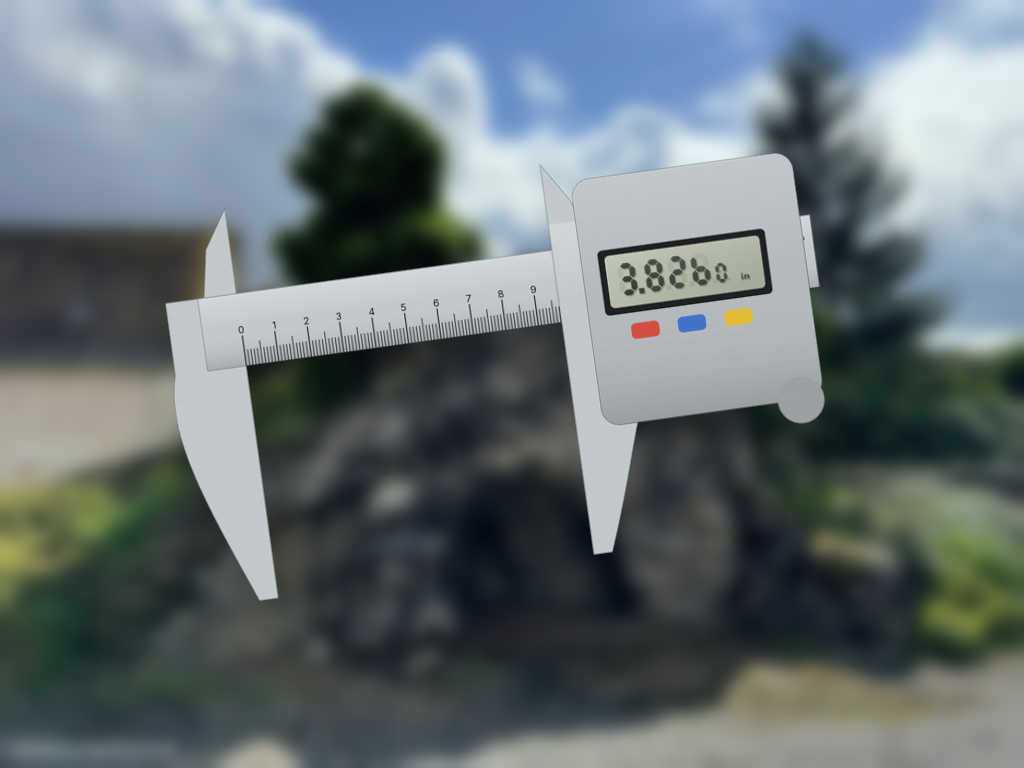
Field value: 3.8260 in
